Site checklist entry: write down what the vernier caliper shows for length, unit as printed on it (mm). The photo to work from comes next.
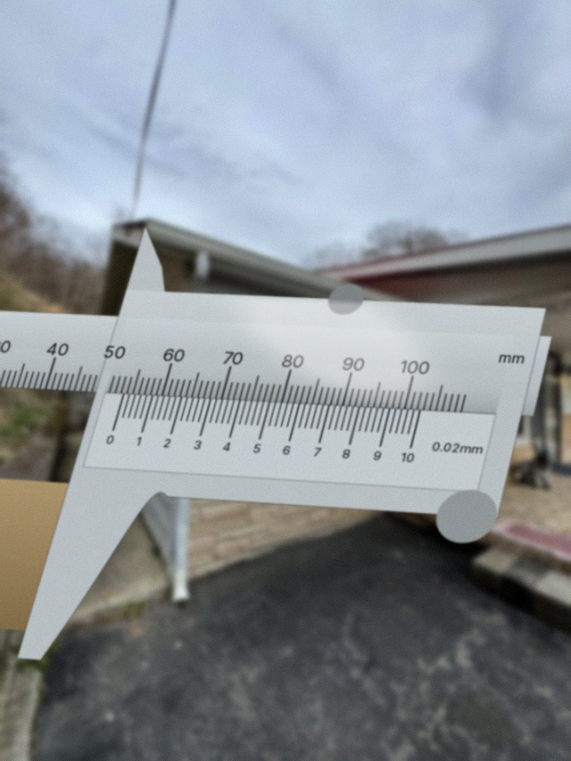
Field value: 53.5 mm
